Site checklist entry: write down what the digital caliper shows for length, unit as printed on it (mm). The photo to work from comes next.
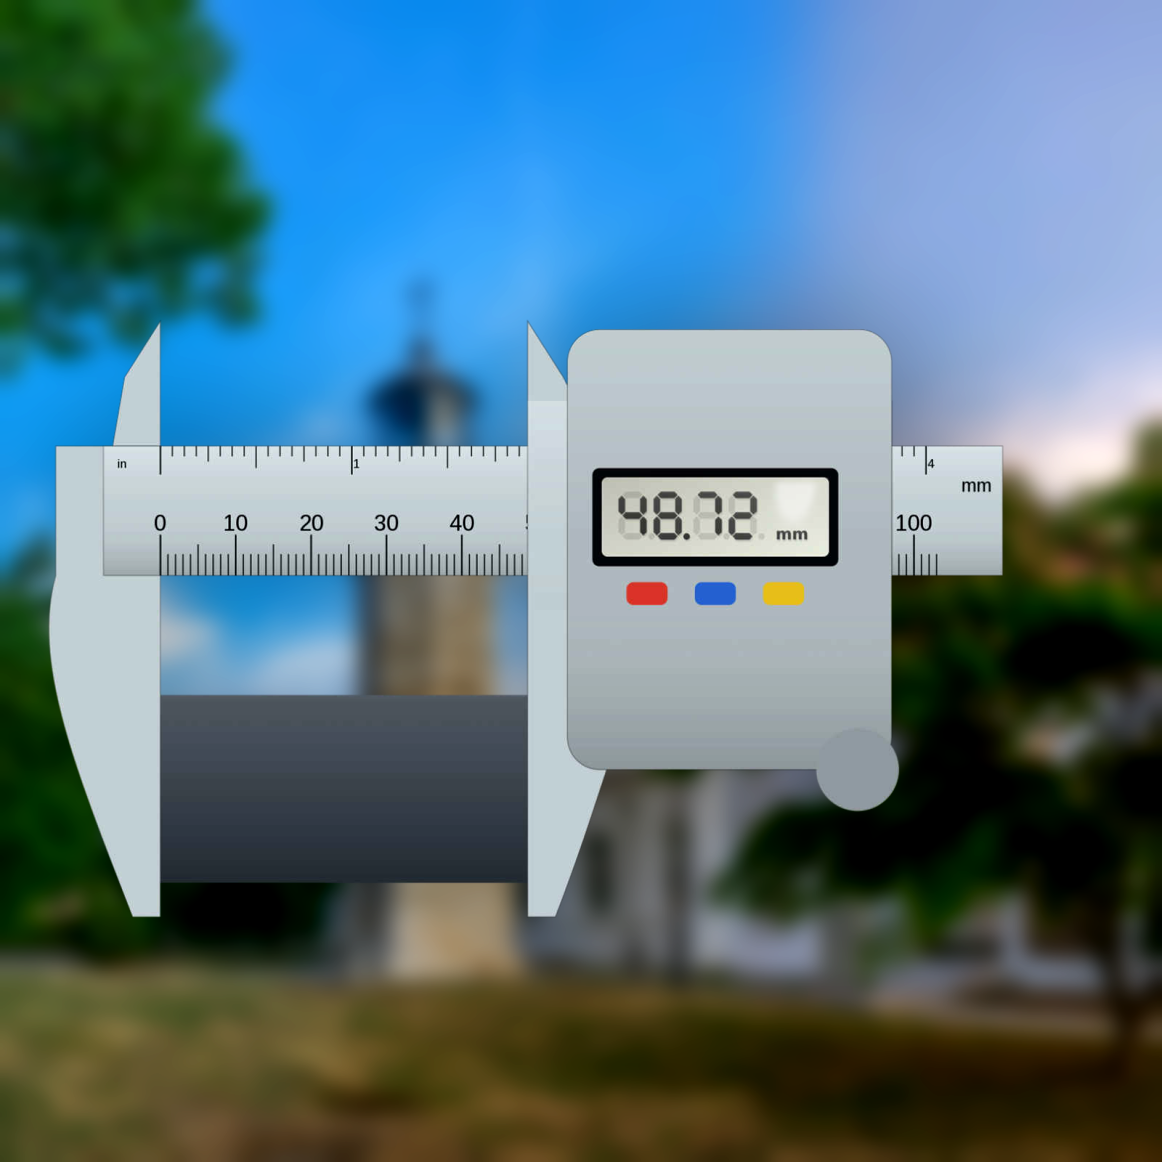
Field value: 48.72 mm
